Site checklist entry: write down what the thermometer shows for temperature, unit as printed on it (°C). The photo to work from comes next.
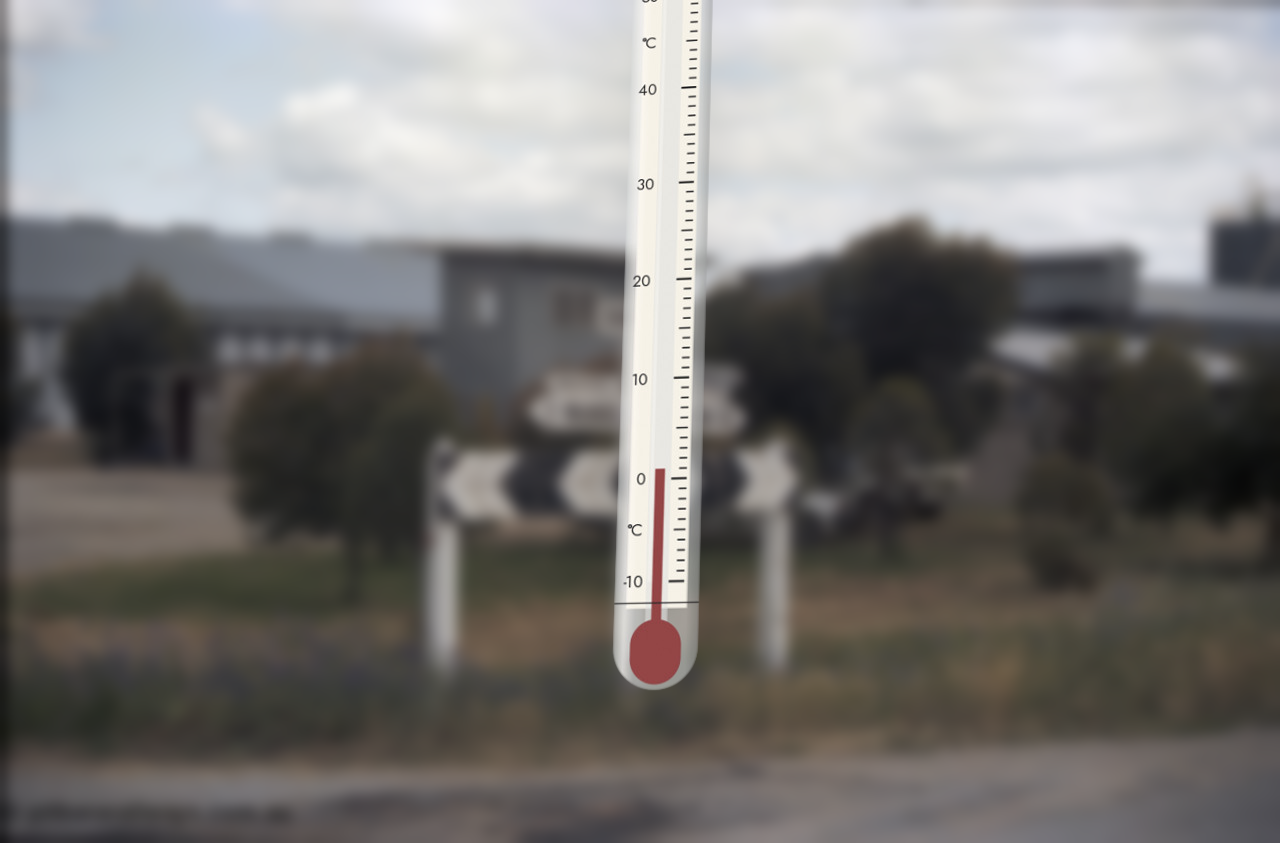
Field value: 1 °C
